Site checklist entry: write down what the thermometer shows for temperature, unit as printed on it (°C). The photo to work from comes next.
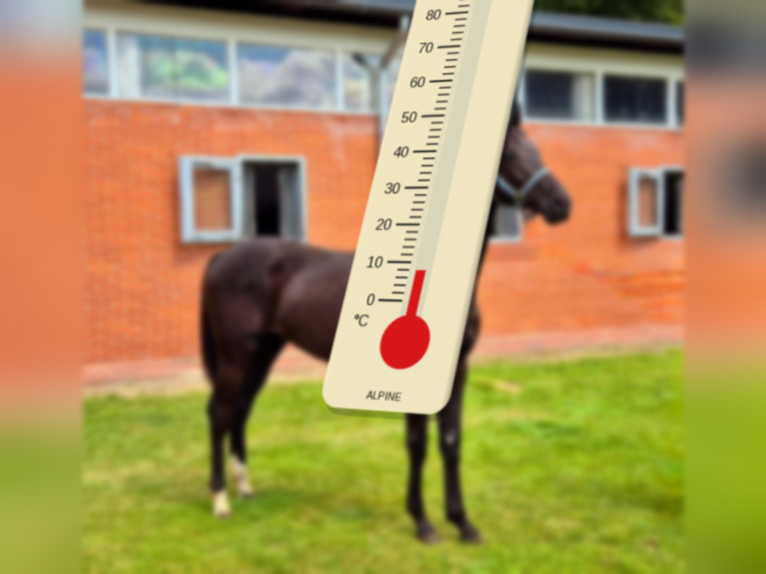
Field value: 8 °C
